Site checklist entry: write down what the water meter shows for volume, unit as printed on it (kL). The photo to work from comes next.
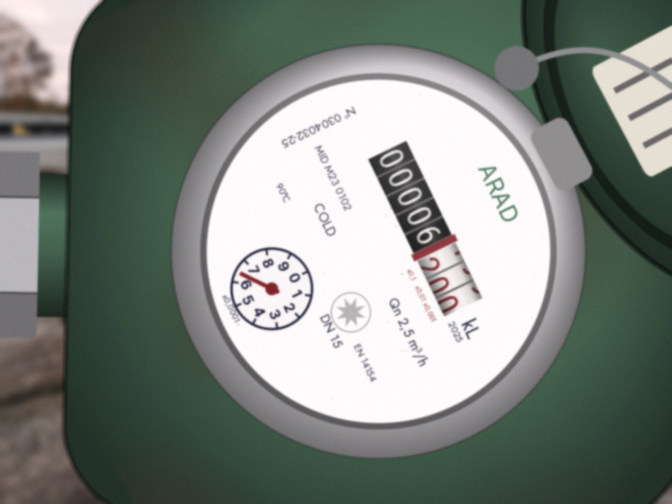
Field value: 6.1996 kL
